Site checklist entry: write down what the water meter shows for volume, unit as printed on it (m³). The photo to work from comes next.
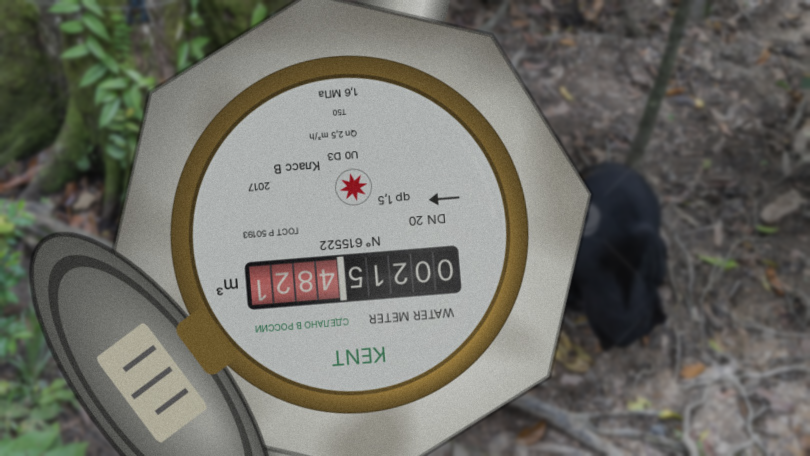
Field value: 215.4821 m³
